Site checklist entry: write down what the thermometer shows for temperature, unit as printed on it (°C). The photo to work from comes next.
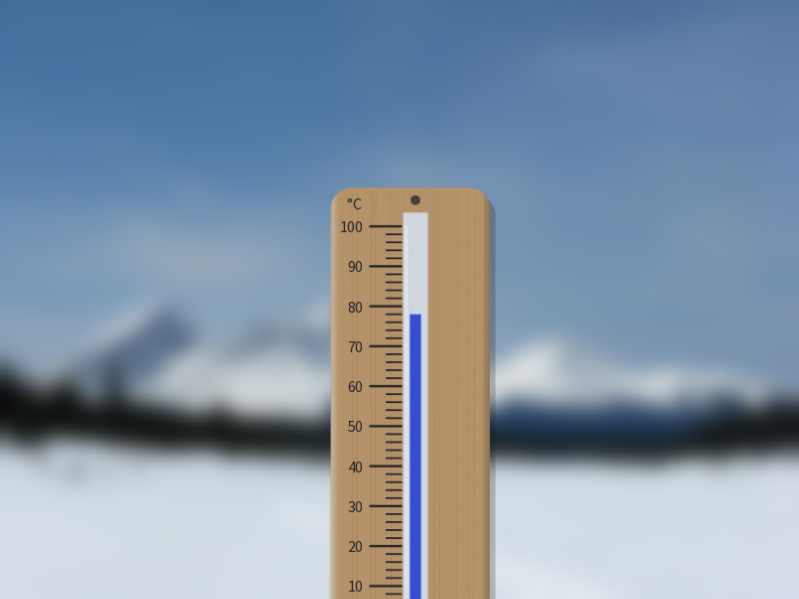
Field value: 78 °C
